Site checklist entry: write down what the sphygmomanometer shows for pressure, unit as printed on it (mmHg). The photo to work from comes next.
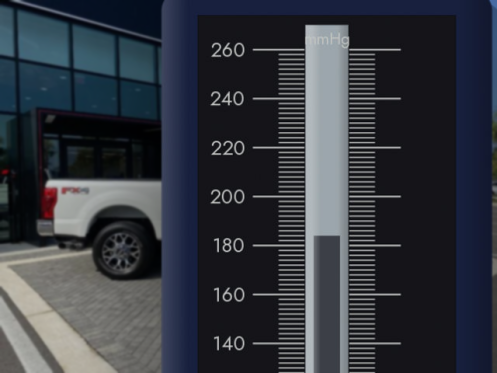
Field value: 184 mmHg
